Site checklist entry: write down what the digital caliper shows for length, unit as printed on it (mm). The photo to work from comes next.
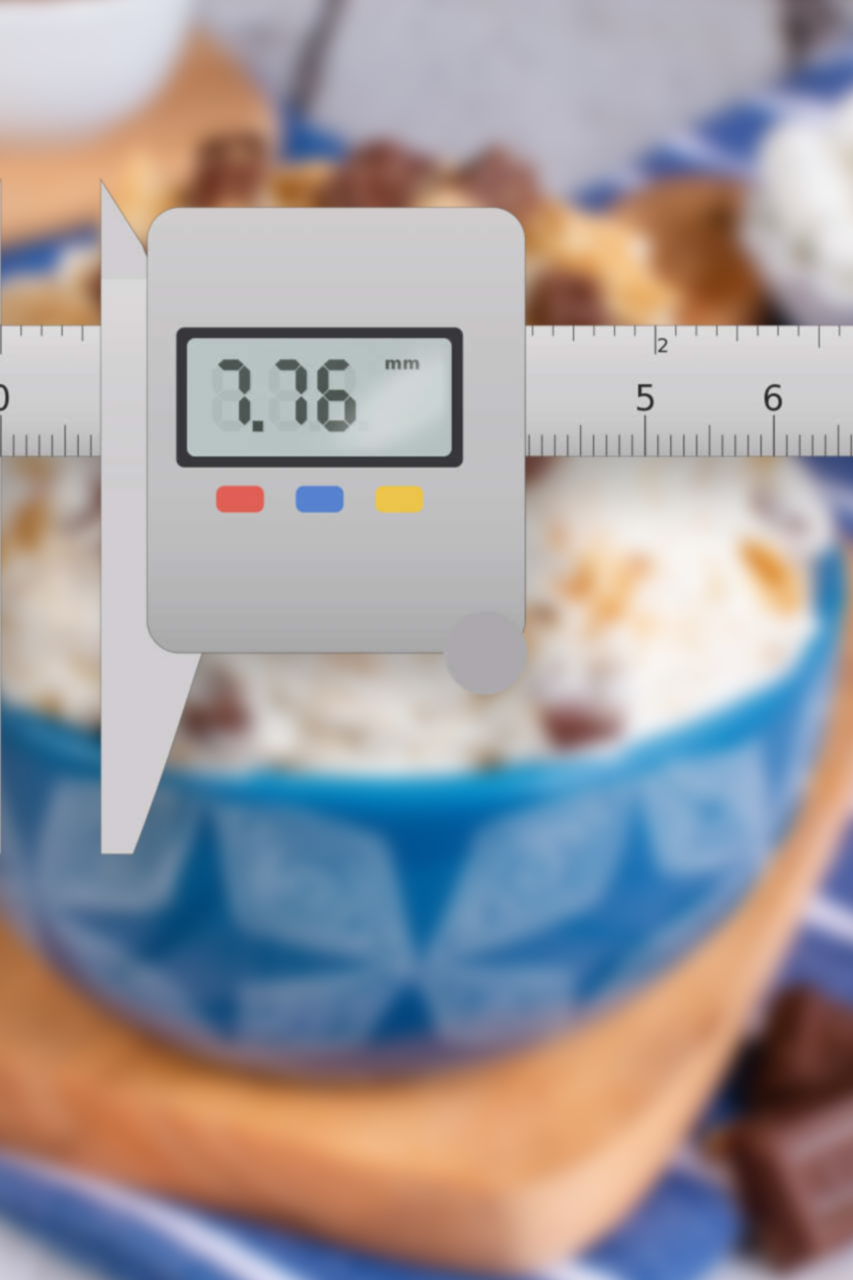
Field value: 7.76 mm
